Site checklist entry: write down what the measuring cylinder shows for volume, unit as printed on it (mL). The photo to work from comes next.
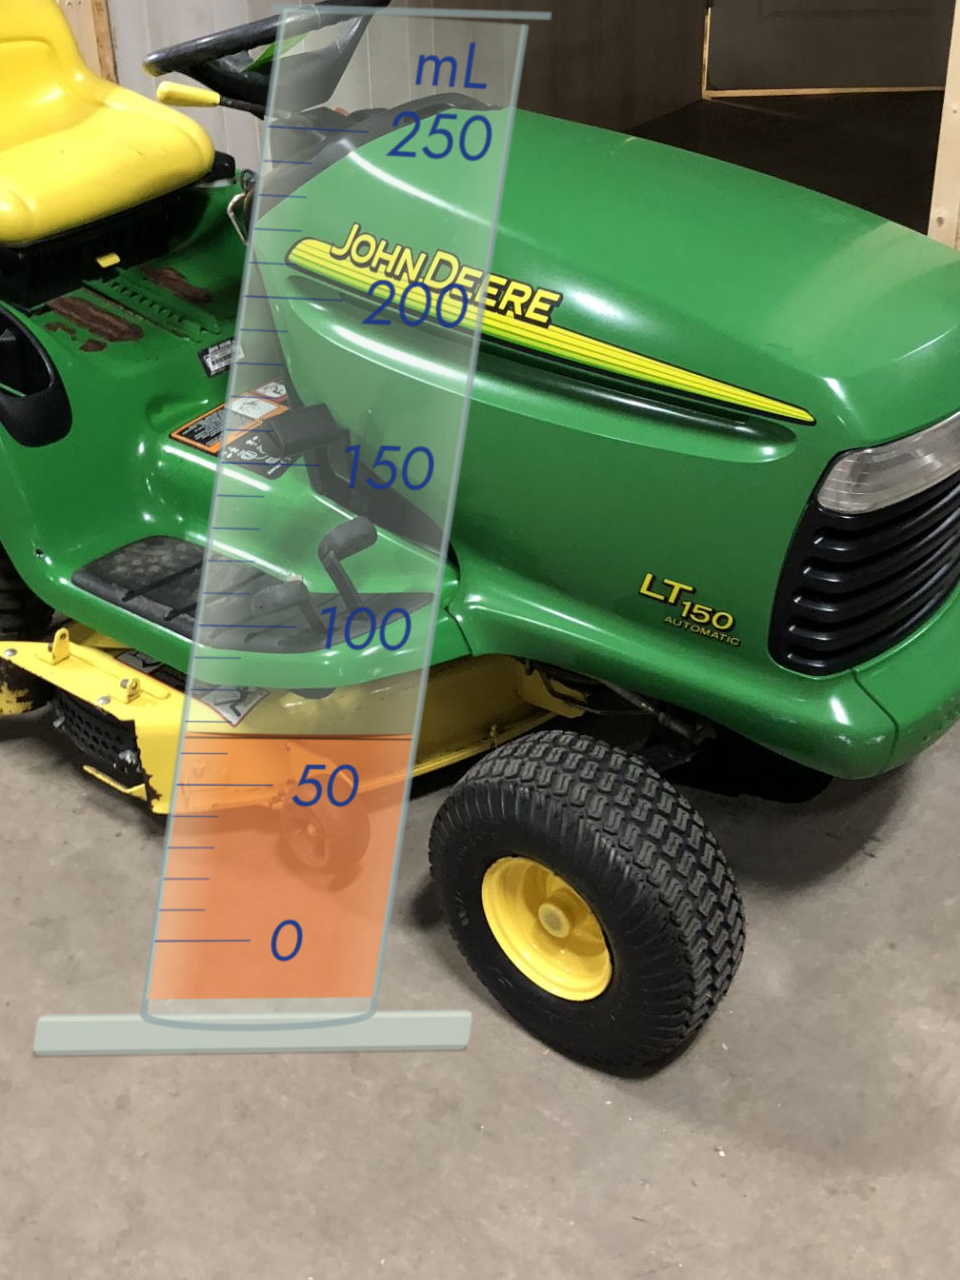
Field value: 65 mL
